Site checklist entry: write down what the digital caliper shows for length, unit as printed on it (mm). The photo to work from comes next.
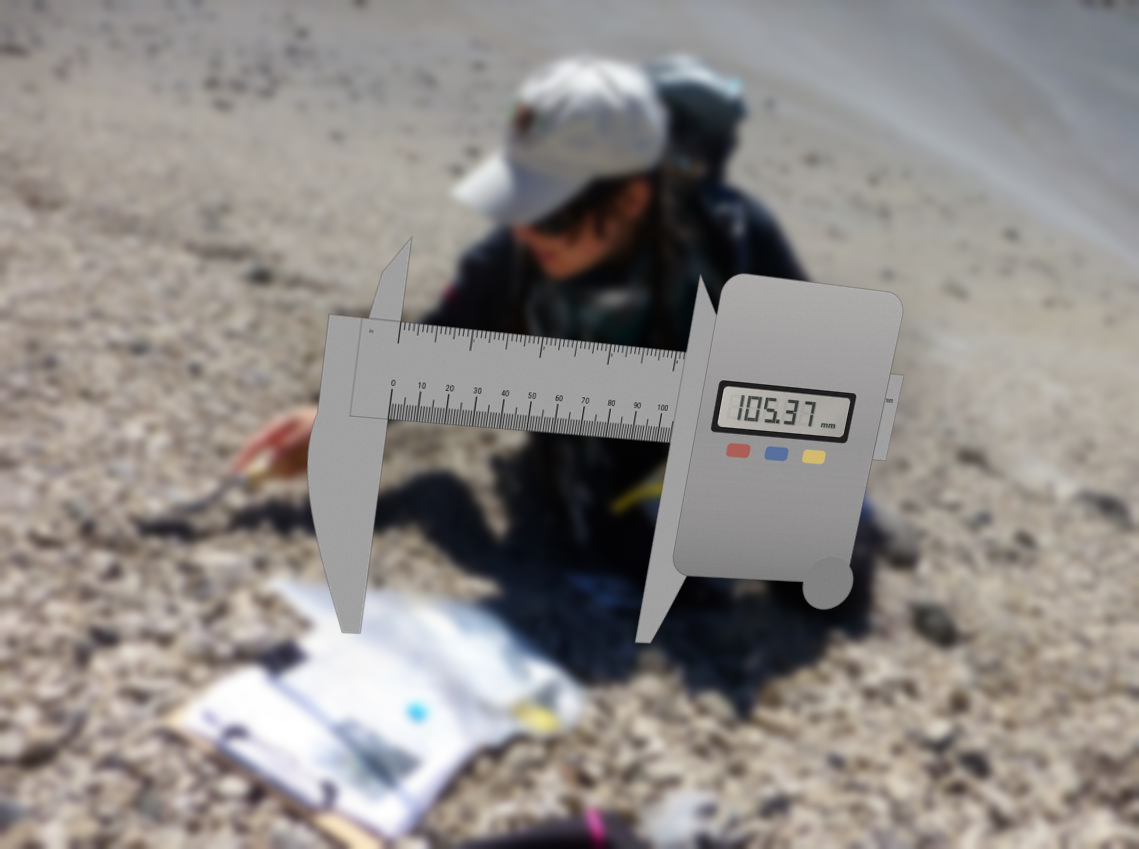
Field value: 105.37 mm
